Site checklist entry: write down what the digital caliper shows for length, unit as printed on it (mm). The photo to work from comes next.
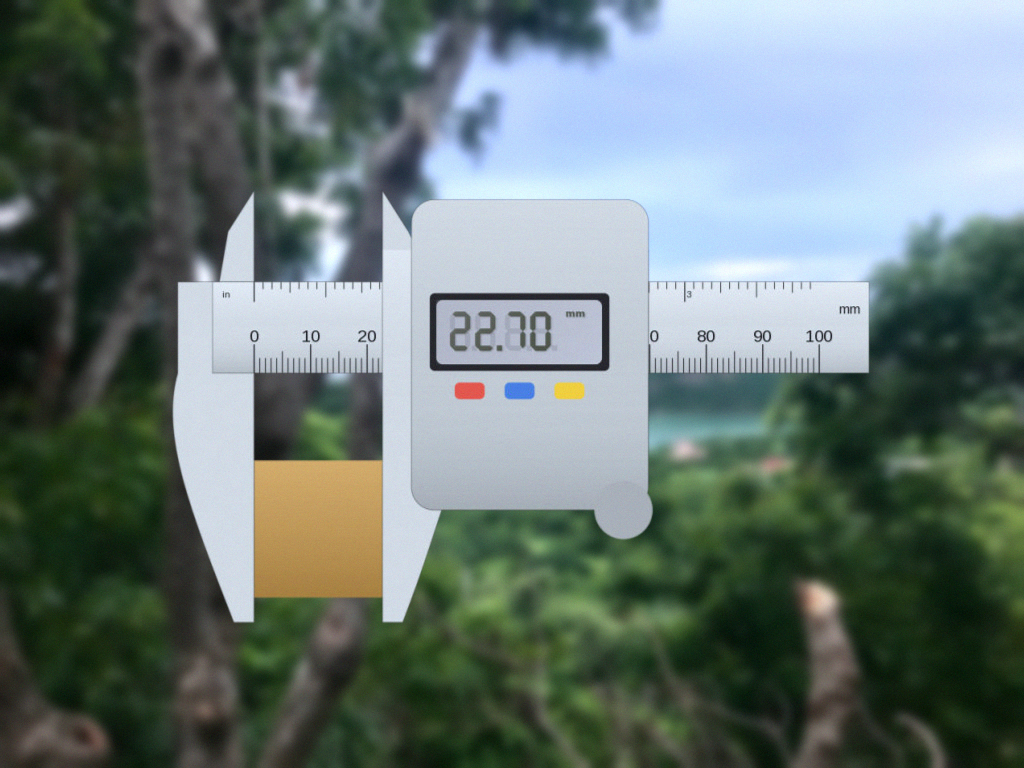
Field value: 22.70 mm
